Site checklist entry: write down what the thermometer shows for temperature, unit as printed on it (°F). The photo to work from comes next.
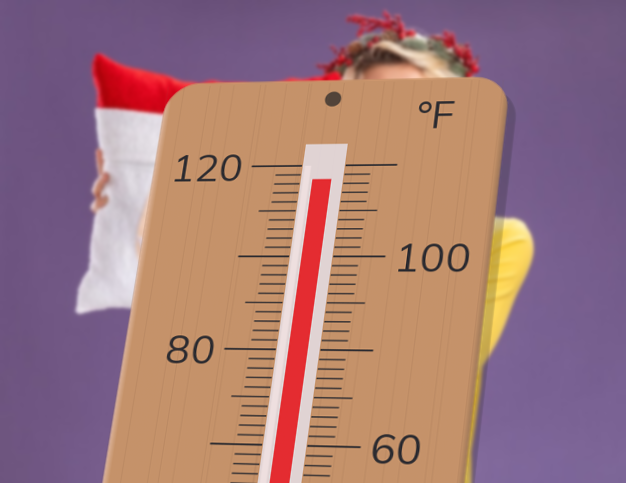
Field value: 117 °F
